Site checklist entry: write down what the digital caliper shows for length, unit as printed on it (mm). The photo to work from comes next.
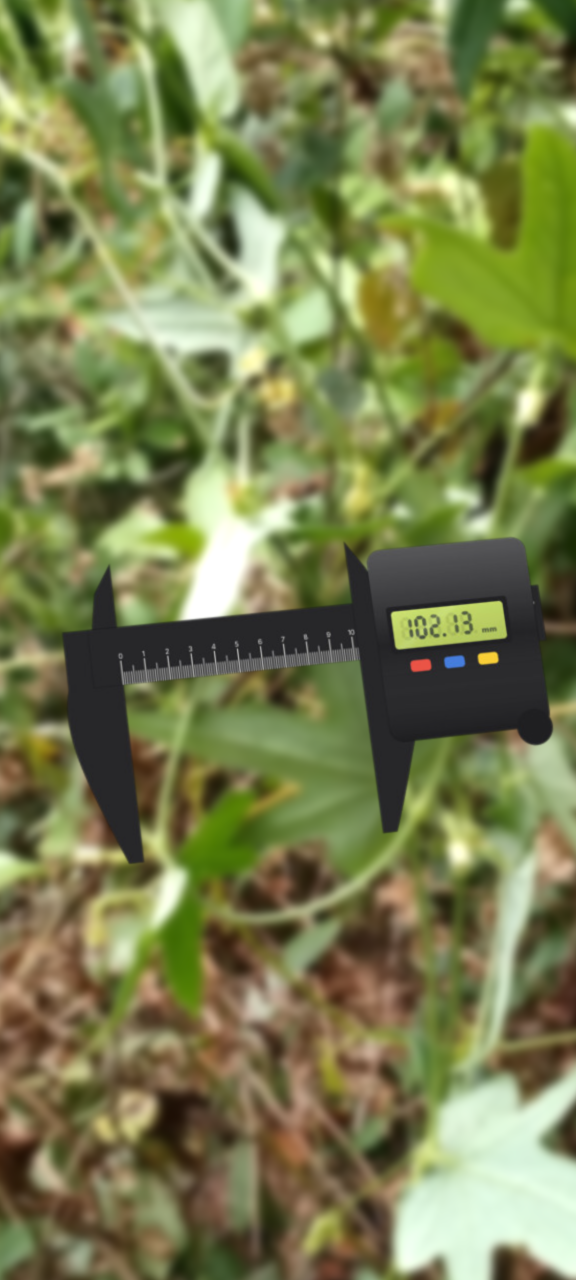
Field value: 102.13 mm
